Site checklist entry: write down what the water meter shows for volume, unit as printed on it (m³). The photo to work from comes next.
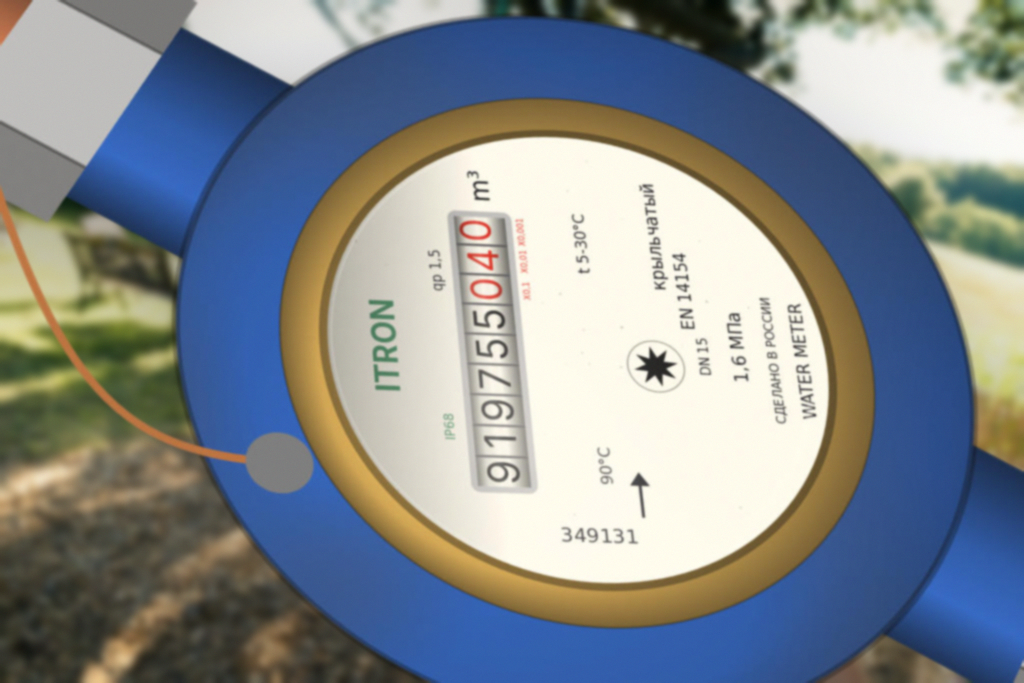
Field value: 919755.040 m³
